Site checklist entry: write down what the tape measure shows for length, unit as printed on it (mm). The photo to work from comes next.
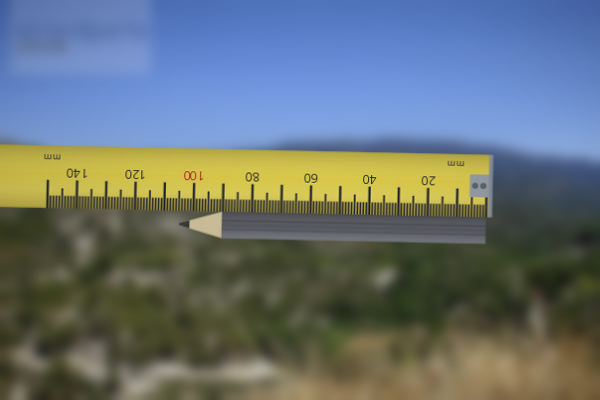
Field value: 105 mm
